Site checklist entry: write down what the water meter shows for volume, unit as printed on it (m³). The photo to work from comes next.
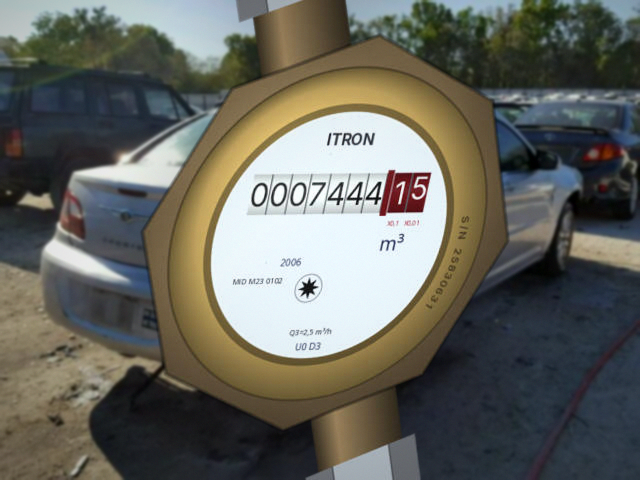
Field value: 7444.15 m³
